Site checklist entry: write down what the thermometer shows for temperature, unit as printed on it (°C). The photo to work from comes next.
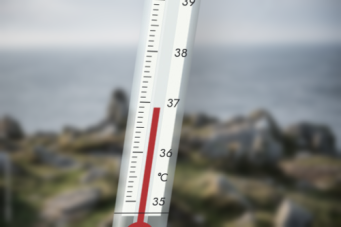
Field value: 36.9 °C
